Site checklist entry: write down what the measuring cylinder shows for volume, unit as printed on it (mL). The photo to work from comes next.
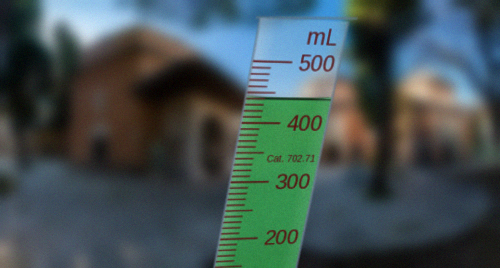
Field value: 440 mL
